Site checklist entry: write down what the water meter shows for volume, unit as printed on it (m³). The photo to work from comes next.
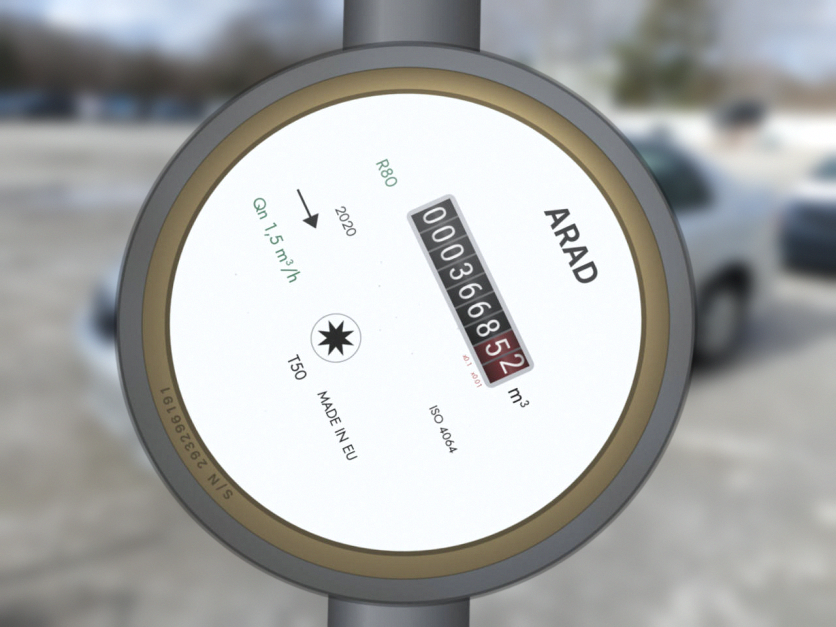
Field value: 3668.52 m³
